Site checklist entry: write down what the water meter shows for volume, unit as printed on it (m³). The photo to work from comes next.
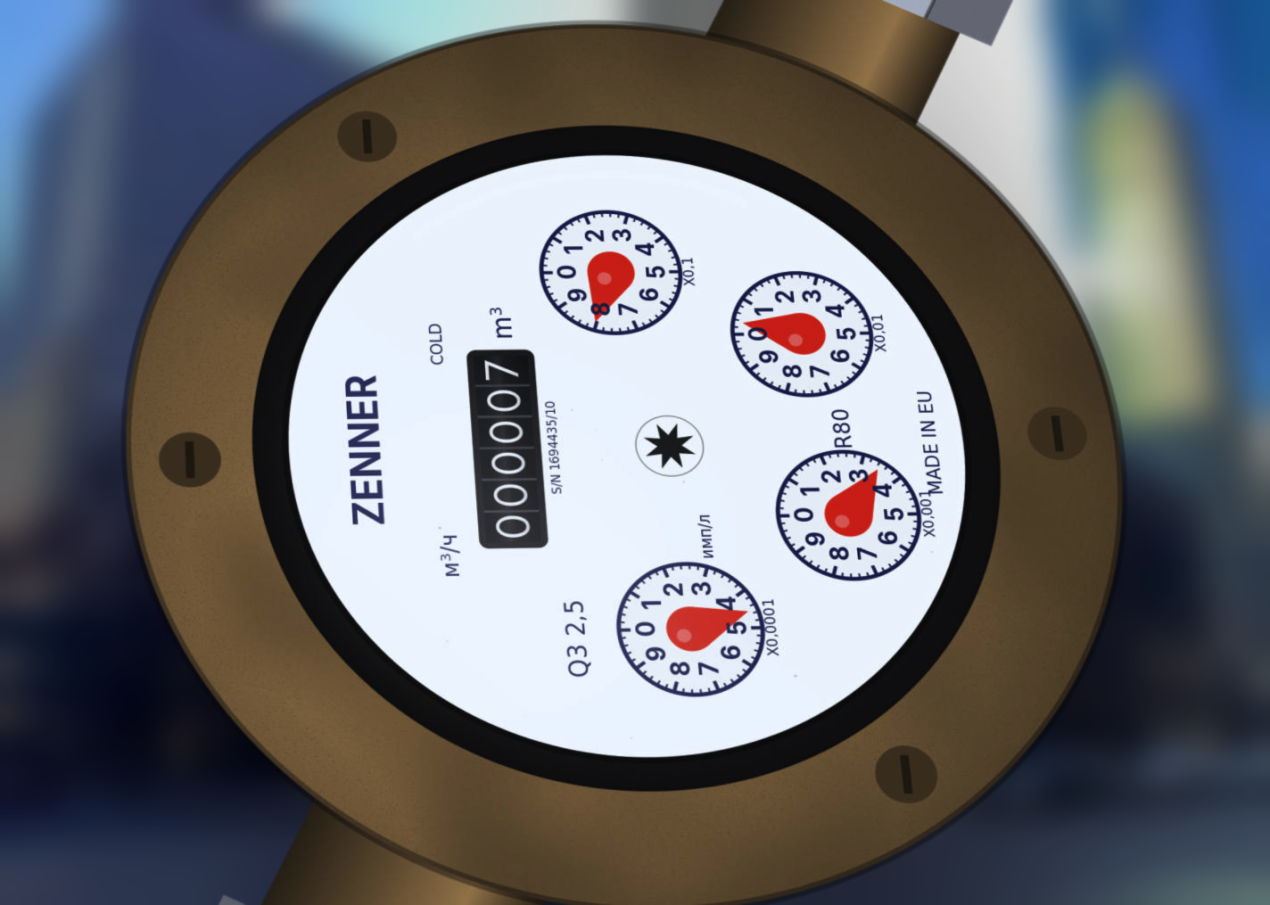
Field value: 7.8034 m³
